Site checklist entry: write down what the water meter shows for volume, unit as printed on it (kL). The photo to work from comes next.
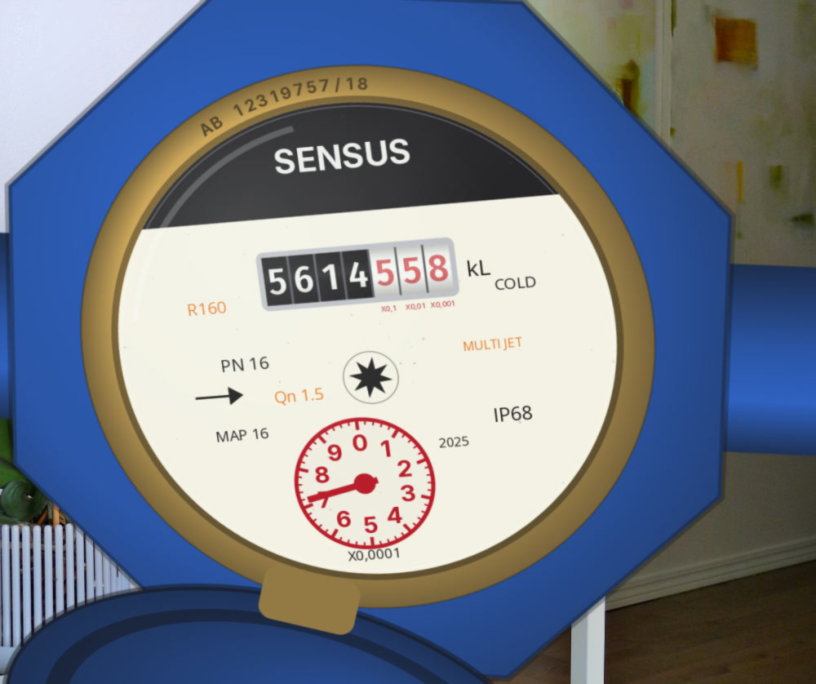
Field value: 5614.5587 kL
